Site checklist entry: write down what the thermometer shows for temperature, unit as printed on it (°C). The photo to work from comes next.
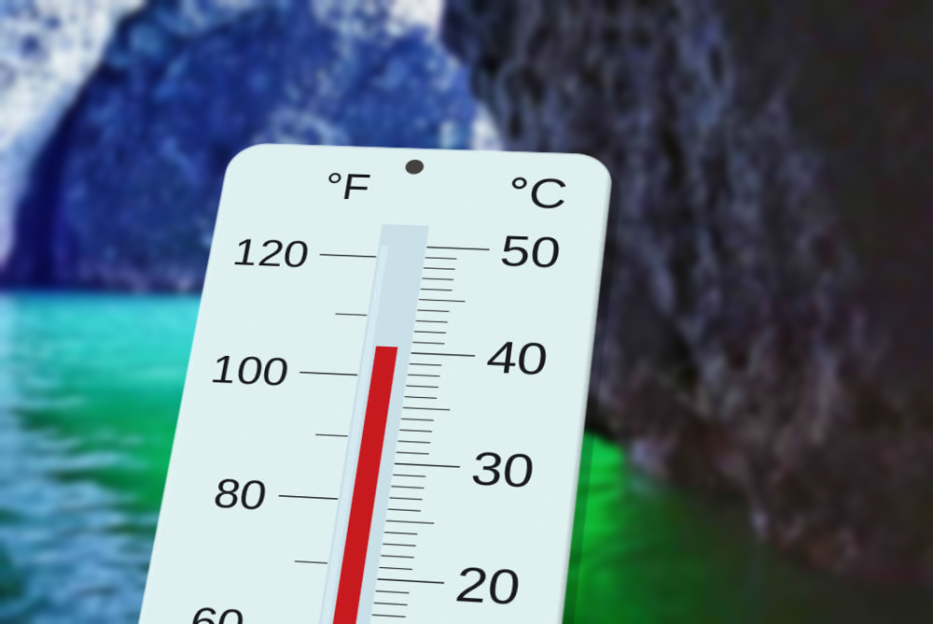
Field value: 40.5 °C
